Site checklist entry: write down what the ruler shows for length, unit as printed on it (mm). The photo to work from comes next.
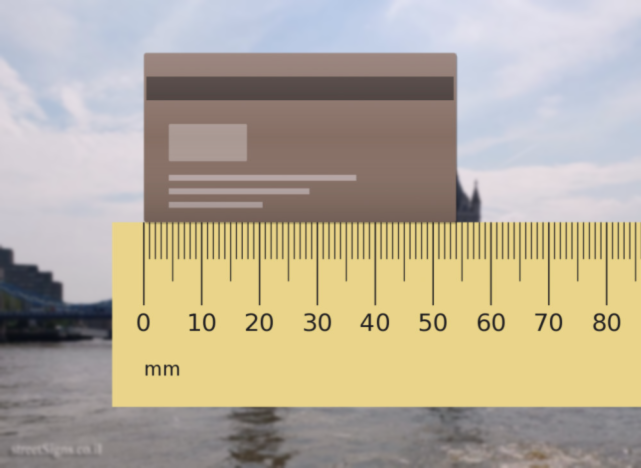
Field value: 54 mm
